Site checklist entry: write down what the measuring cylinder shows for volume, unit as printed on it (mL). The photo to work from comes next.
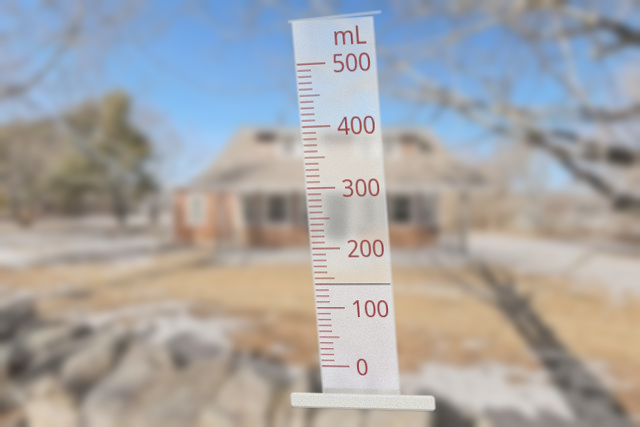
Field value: 140 mL
